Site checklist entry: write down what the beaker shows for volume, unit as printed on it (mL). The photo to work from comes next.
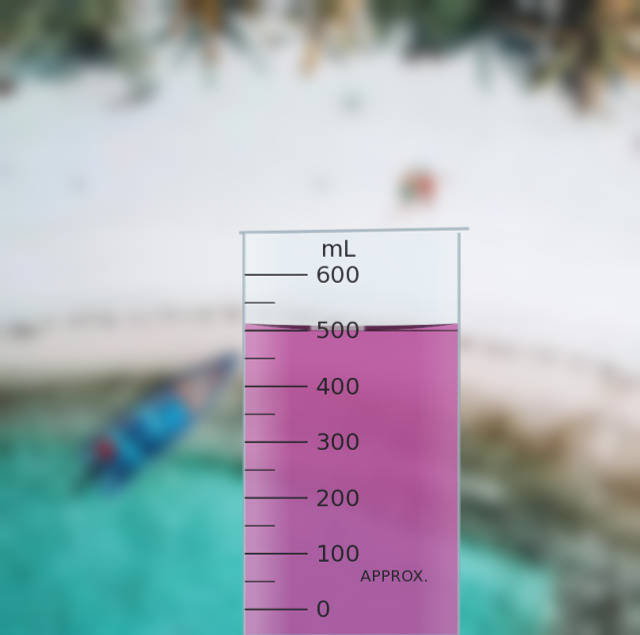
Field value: 500 mL
